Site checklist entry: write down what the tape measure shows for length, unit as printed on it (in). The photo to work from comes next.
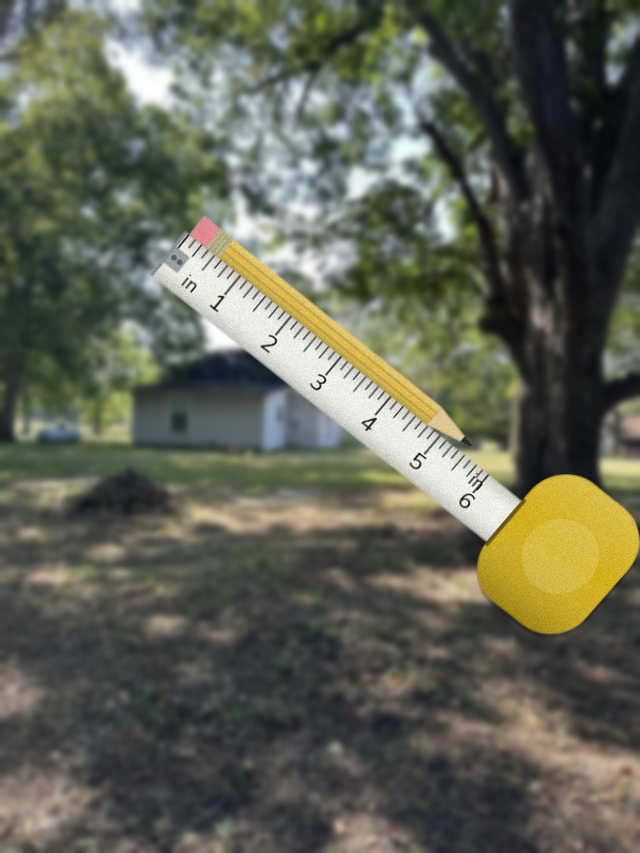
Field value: 5.5 in
